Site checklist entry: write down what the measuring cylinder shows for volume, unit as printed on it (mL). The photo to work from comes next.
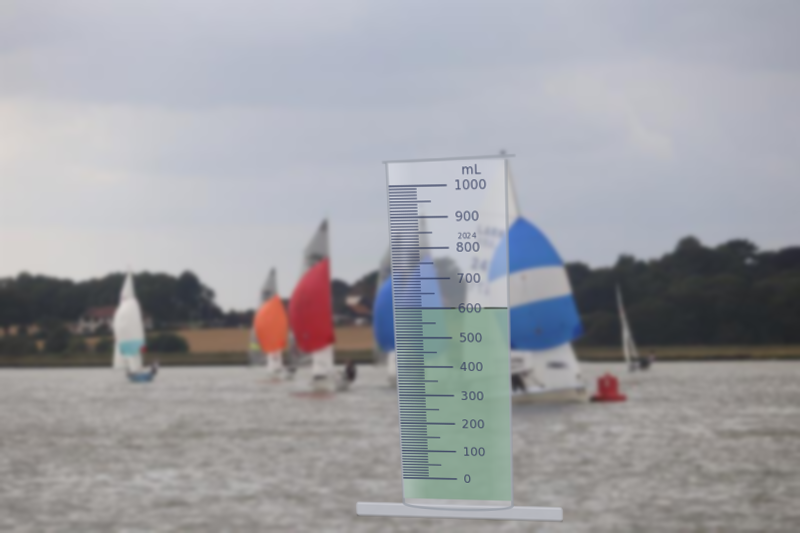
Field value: 600 mL
